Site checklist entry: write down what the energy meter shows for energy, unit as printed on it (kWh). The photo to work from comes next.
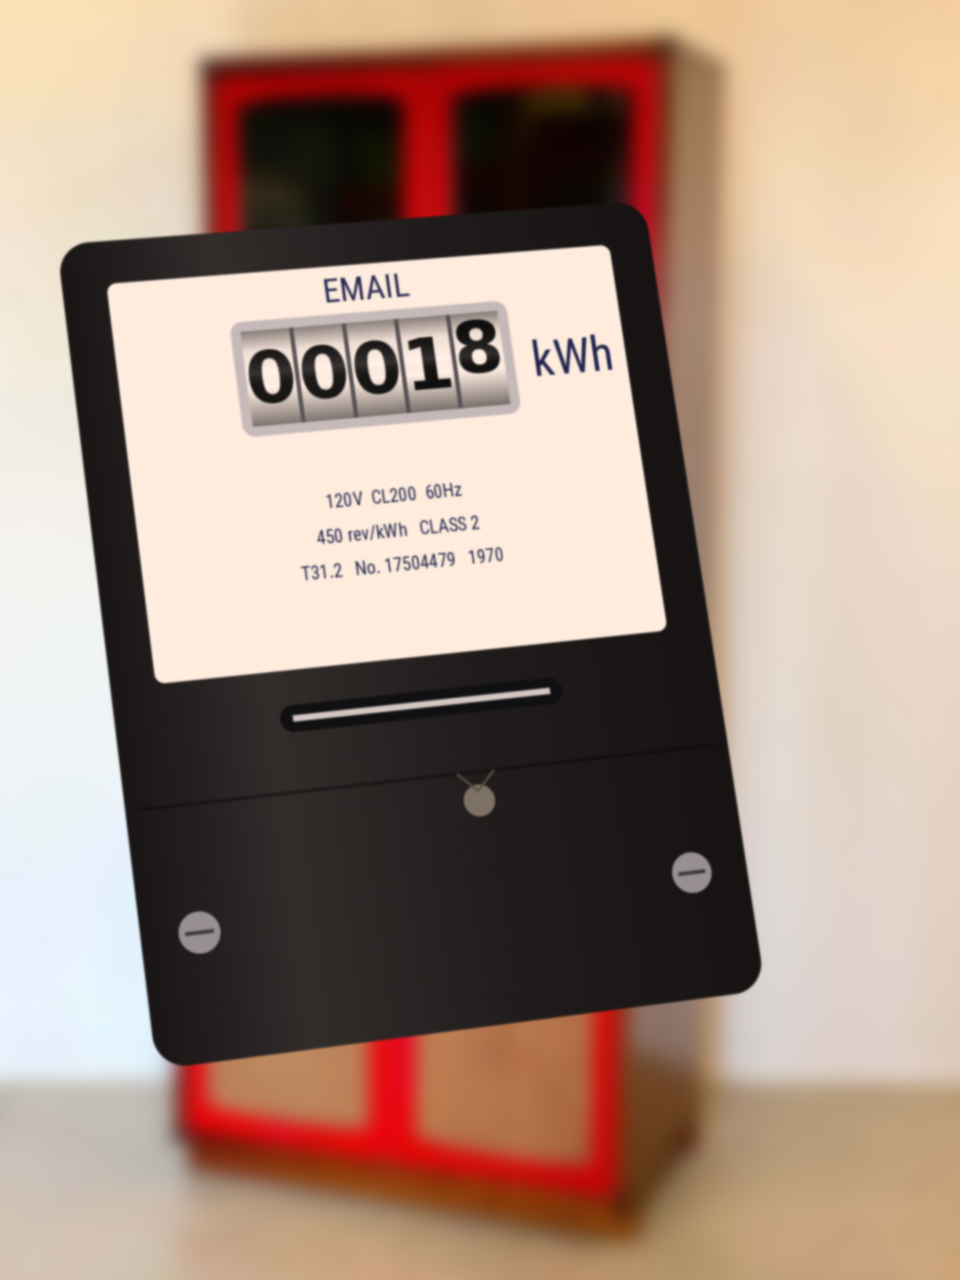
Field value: 18 kWh
